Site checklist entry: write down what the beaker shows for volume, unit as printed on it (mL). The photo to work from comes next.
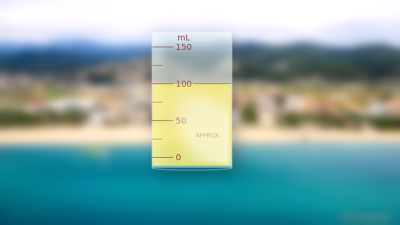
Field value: 100 mL
